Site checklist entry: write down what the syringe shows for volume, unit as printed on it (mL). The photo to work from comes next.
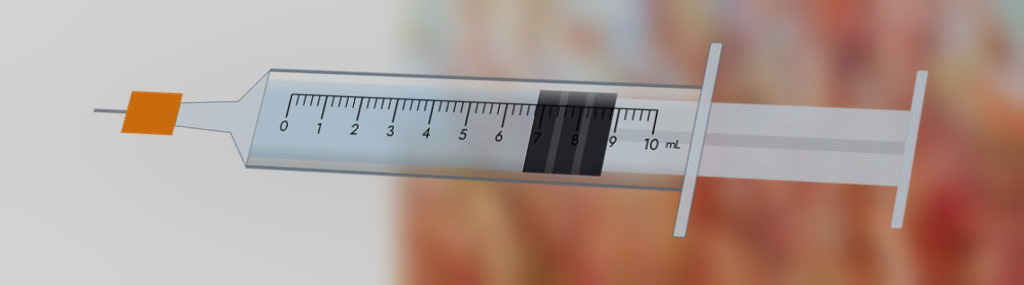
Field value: 6.8 mL
